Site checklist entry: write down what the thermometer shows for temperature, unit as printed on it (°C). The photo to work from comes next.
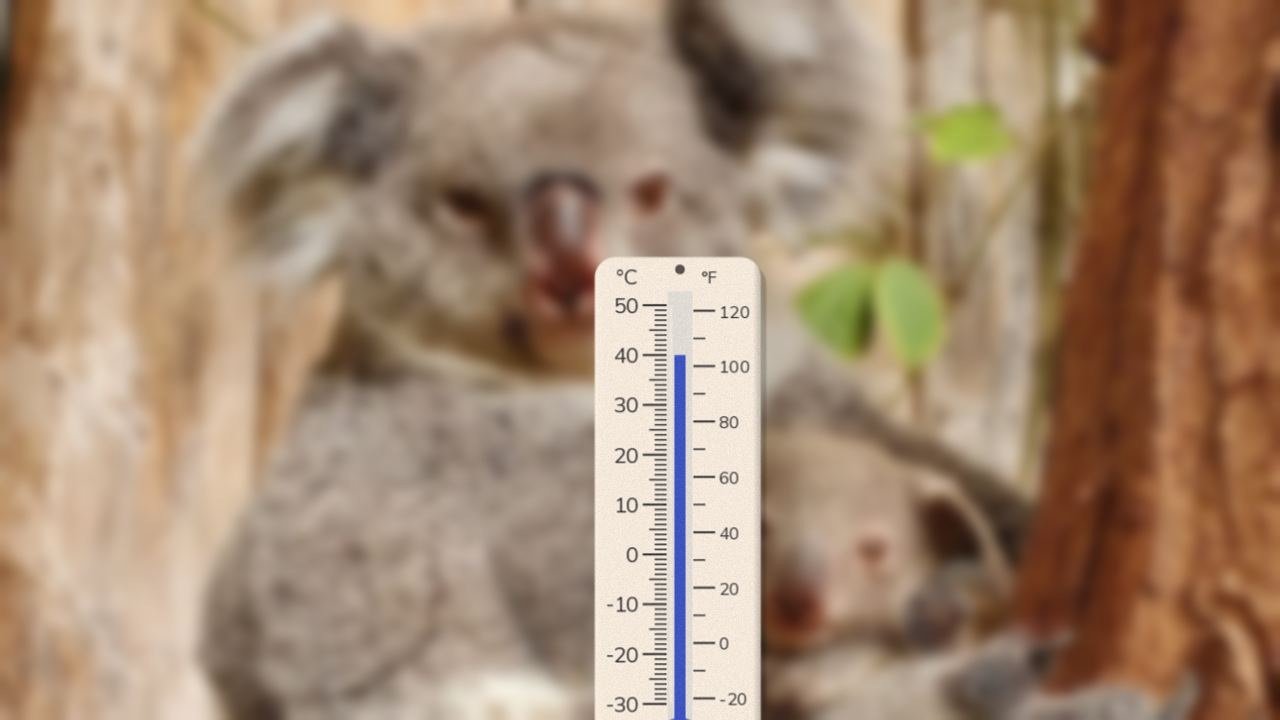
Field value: 40 °C
